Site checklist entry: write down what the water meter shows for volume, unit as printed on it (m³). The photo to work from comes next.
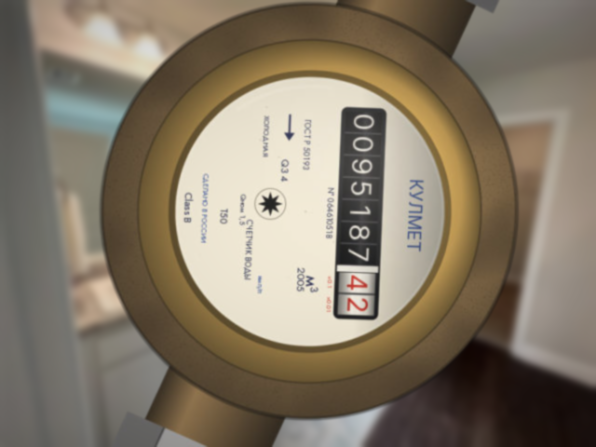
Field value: 95187.42 m³
